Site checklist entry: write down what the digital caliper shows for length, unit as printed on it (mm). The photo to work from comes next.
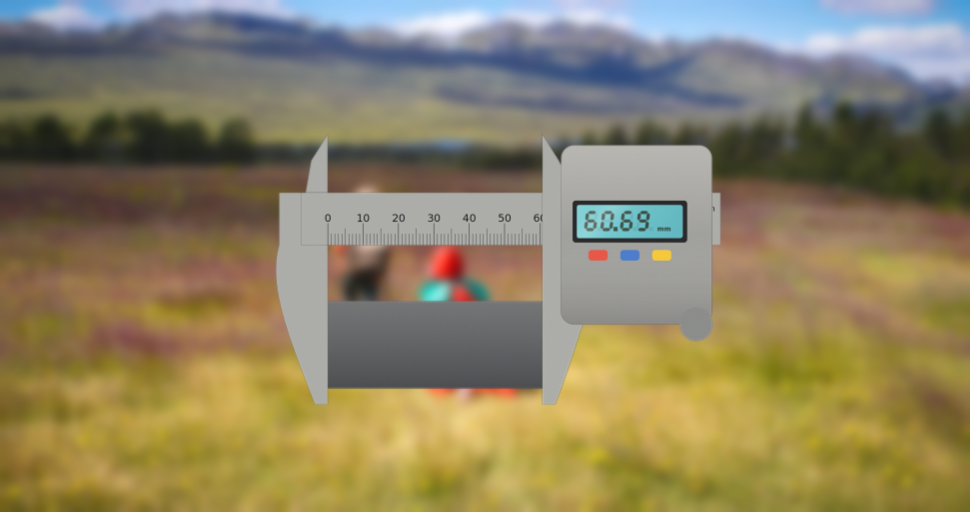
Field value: 60.69 mm
